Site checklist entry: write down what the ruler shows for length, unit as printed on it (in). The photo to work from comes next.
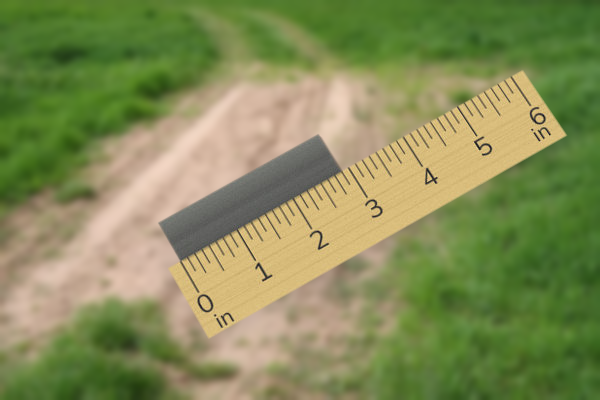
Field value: 2.875 in
